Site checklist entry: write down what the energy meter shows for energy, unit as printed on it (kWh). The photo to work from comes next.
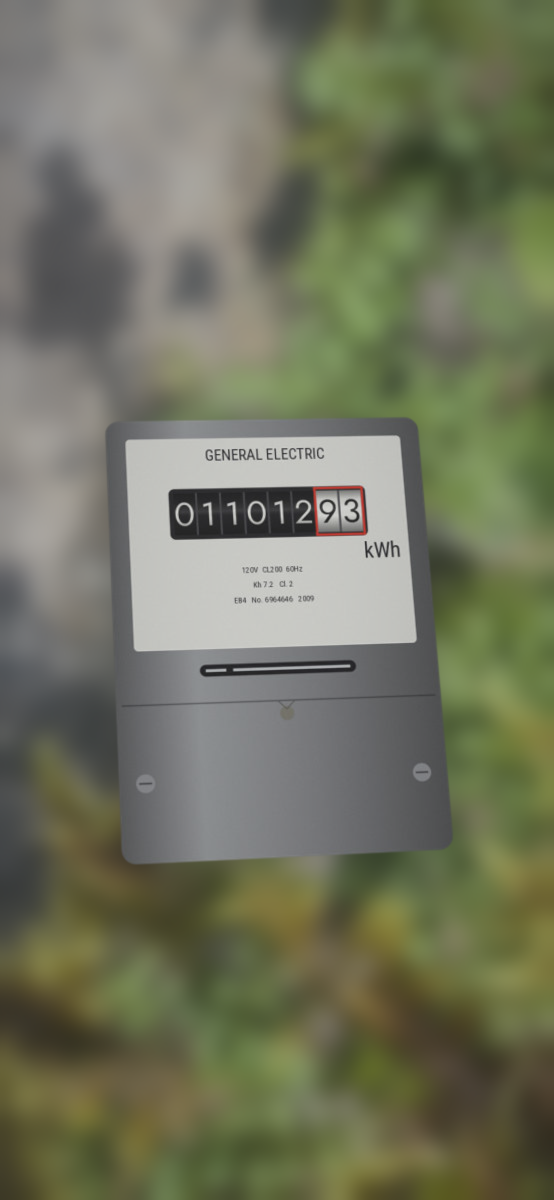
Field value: 11012.93 kWh
